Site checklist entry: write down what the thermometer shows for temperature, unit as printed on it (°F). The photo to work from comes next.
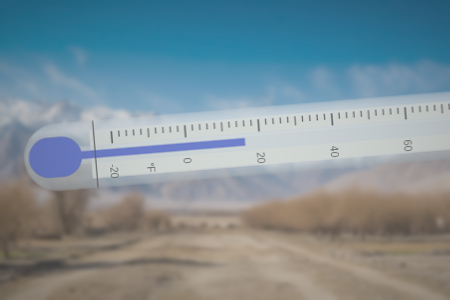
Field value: 16 °F
